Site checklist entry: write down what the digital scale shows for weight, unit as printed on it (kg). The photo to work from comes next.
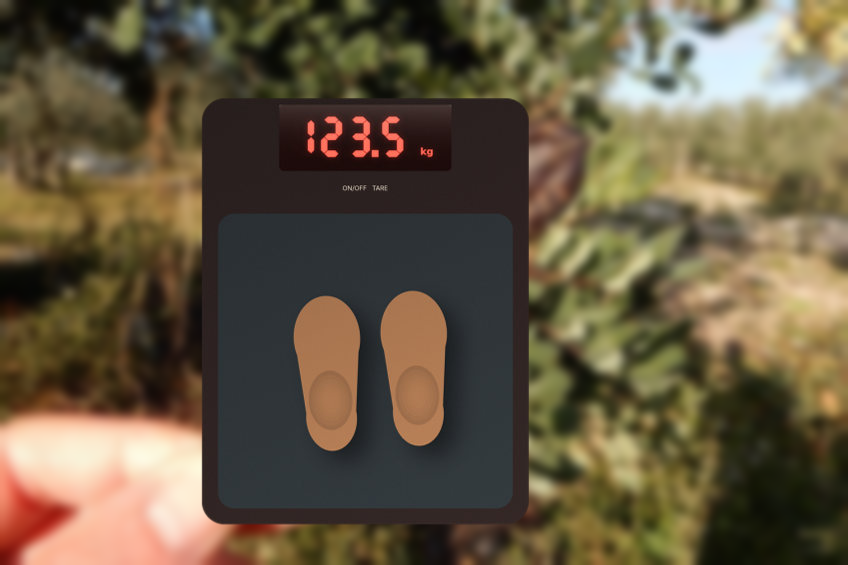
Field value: 123.5 kg
